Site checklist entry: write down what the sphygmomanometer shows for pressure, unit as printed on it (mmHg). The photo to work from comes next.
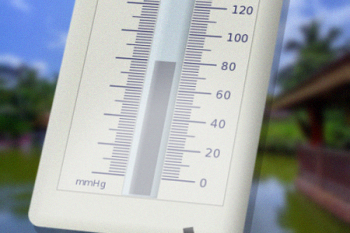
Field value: 80 mmHg
